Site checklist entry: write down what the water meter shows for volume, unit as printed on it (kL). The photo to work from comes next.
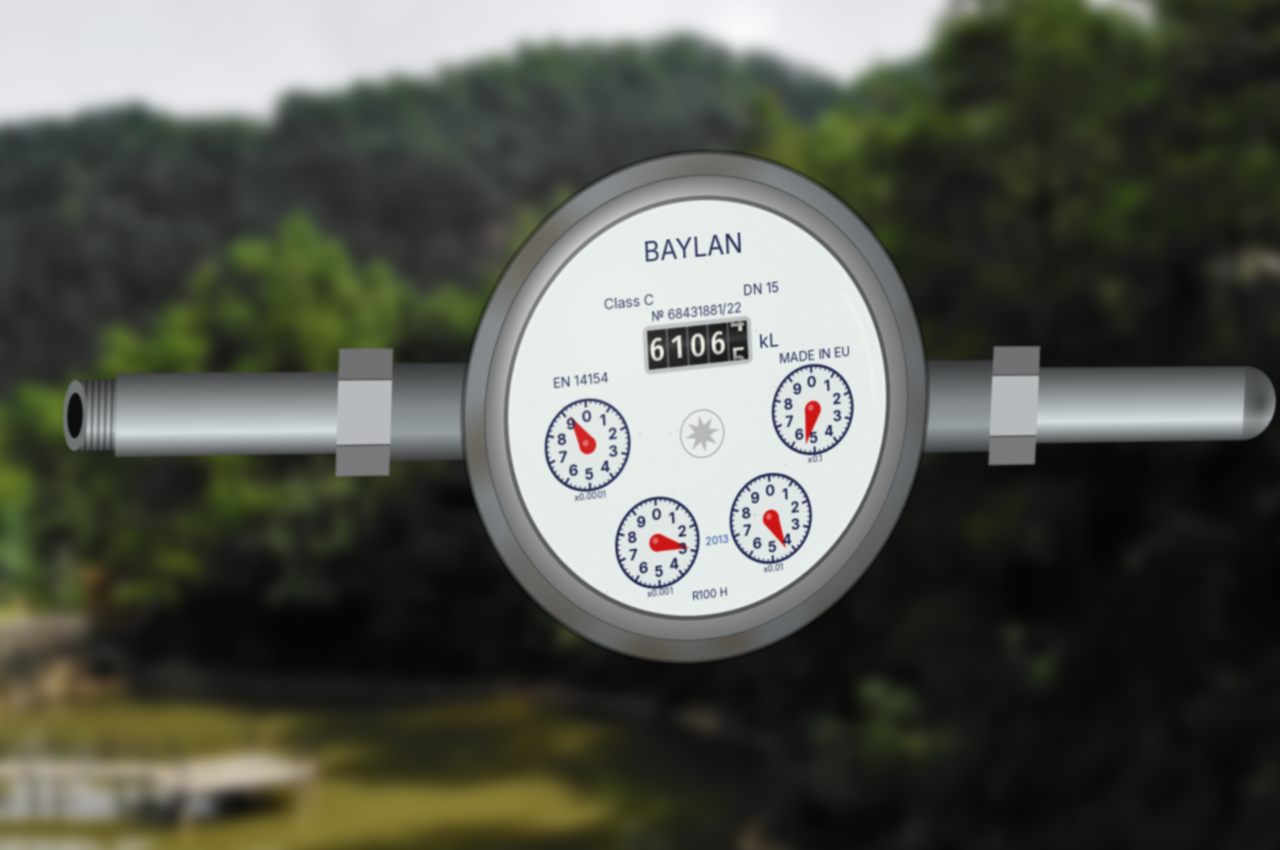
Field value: 61064.5429 kL
